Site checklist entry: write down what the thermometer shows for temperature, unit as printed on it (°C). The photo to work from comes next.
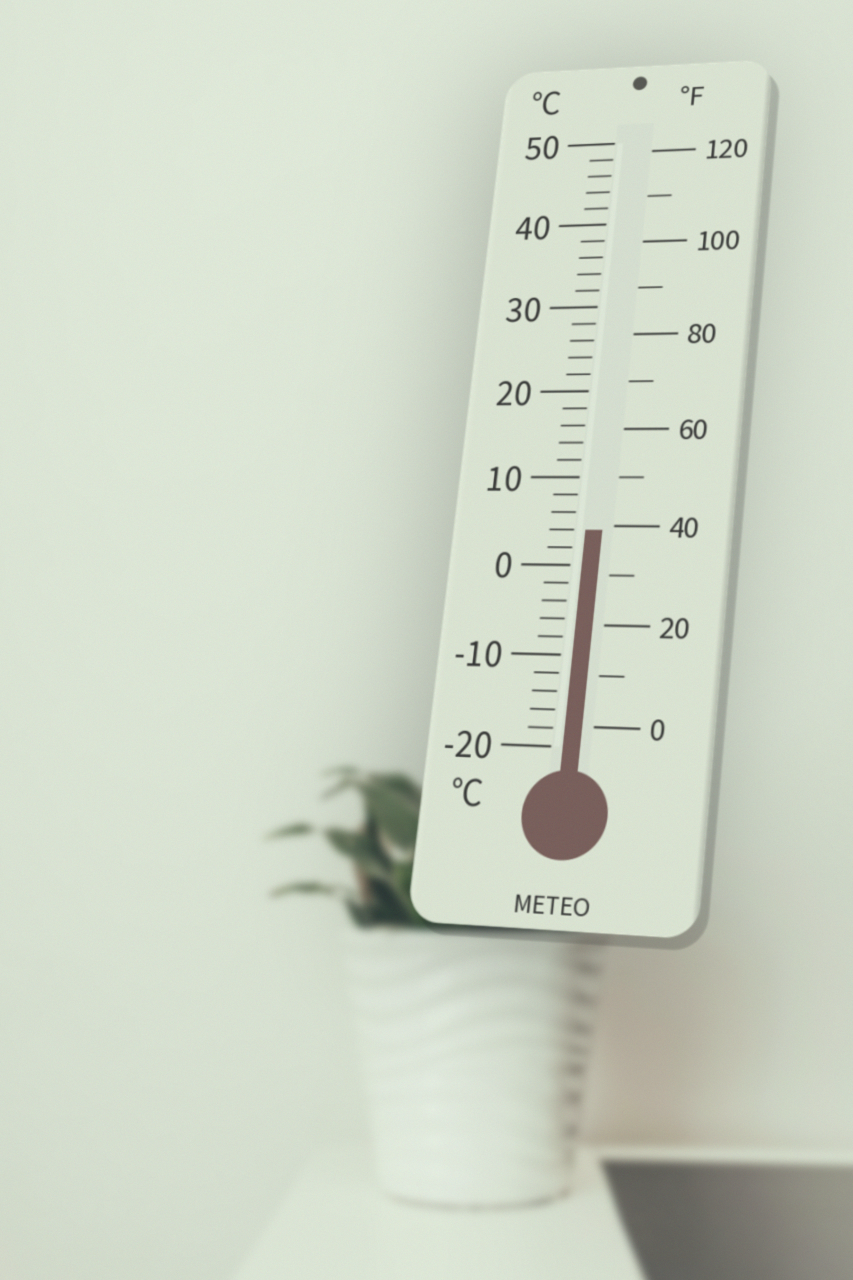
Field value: 4 °C
